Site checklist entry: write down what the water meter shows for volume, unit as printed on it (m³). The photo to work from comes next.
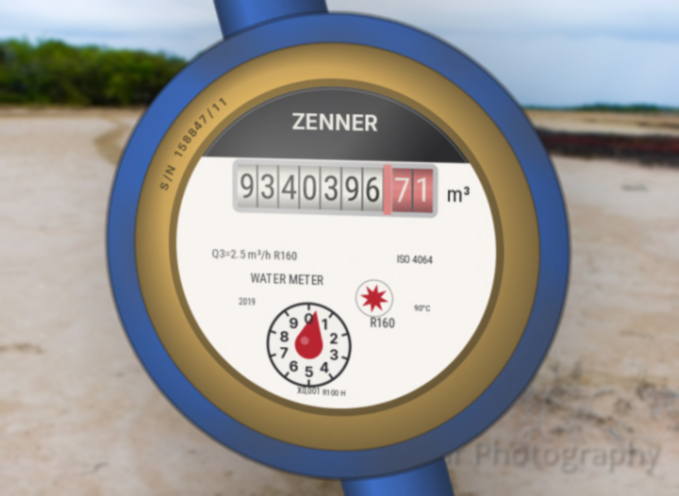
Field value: 9340396.710 m³
